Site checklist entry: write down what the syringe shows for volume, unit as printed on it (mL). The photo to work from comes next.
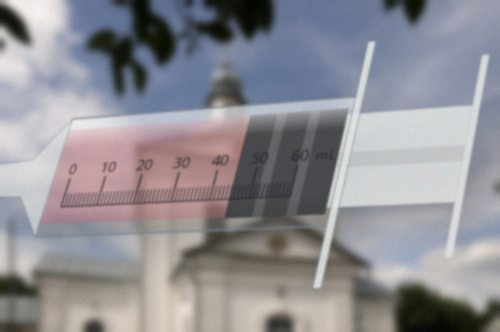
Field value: 45 mL
